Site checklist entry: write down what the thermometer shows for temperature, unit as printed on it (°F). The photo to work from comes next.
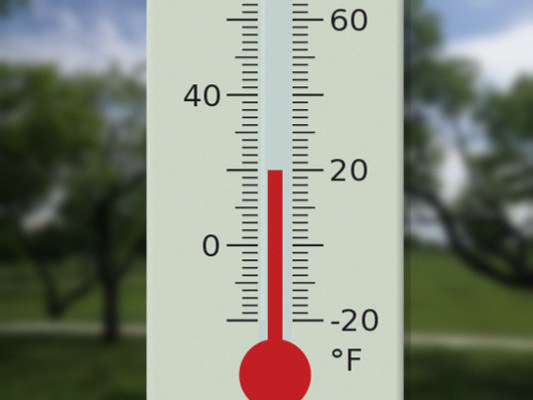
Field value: 20 °F
